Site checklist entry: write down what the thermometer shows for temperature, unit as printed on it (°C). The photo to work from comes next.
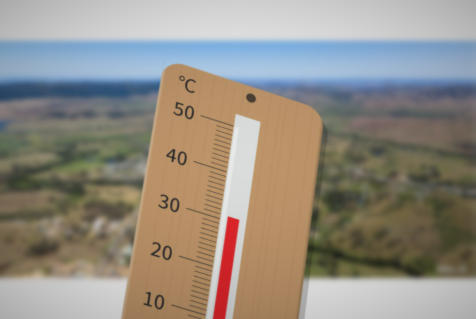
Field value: 31 °C
